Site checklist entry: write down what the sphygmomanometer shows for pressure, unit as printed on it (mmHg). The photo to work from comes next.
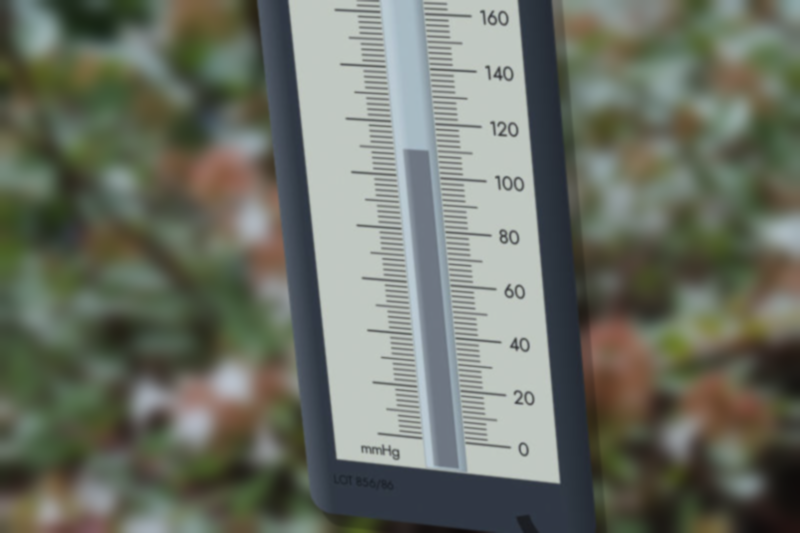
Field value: 110 mmHg
